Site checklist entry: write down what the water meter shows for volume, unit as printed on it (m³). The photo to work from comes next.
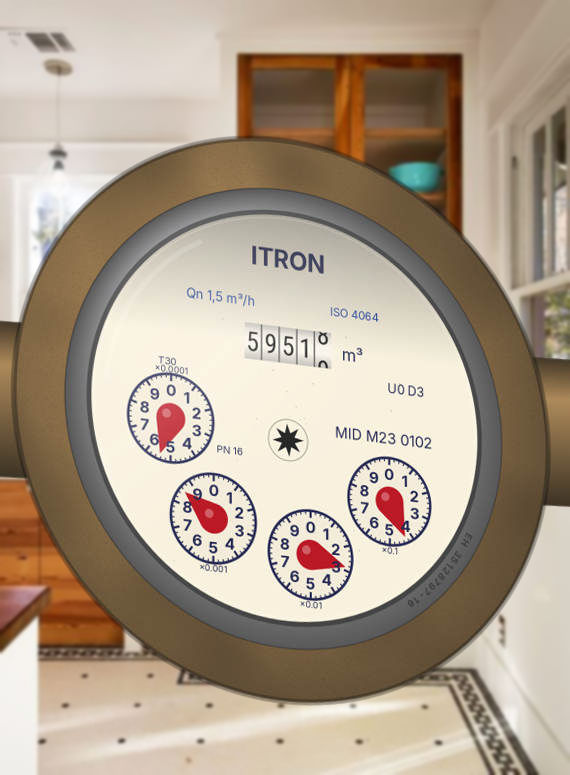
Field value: 59518.4285 m³
